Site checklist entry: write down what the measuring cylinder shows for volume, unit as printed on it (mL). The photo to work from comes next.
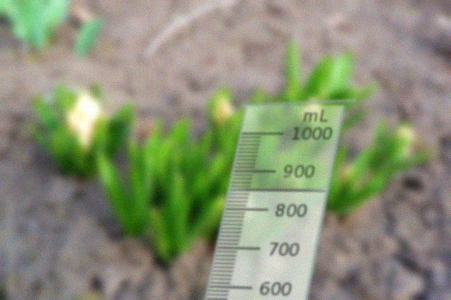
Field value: 850 mL
